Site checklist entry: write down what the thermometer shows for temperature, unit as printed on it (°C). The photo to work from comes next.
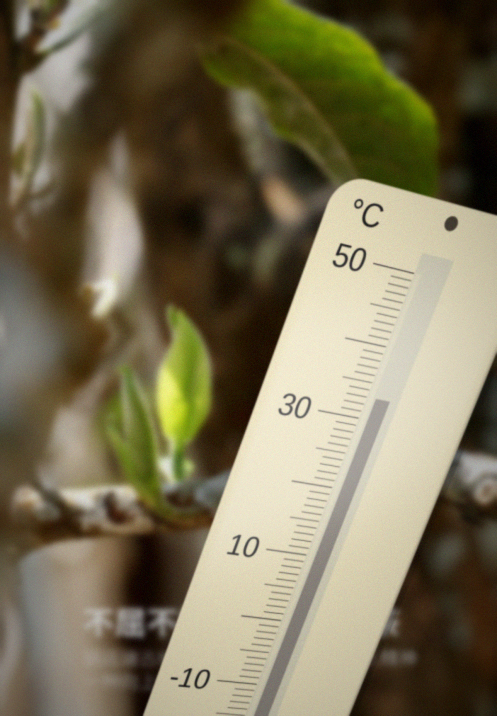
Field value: 33 °C
